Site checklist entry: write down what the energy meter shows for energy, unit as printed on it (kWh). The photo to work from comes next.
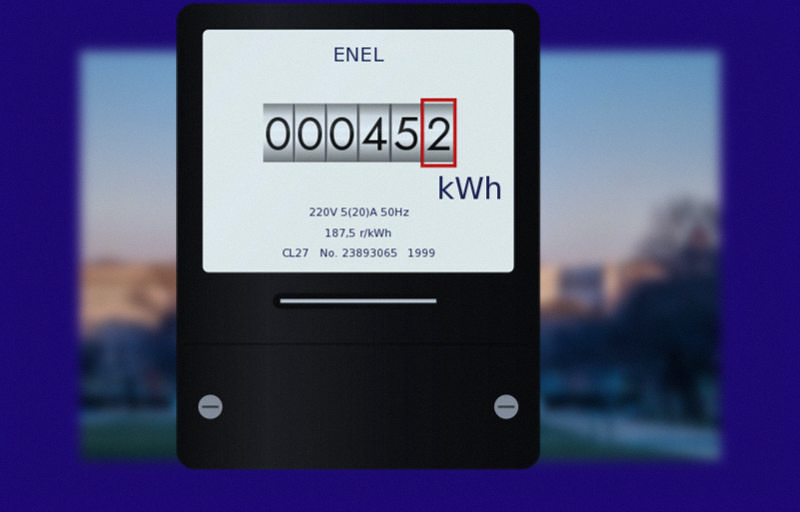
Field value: 45.2 kWh
